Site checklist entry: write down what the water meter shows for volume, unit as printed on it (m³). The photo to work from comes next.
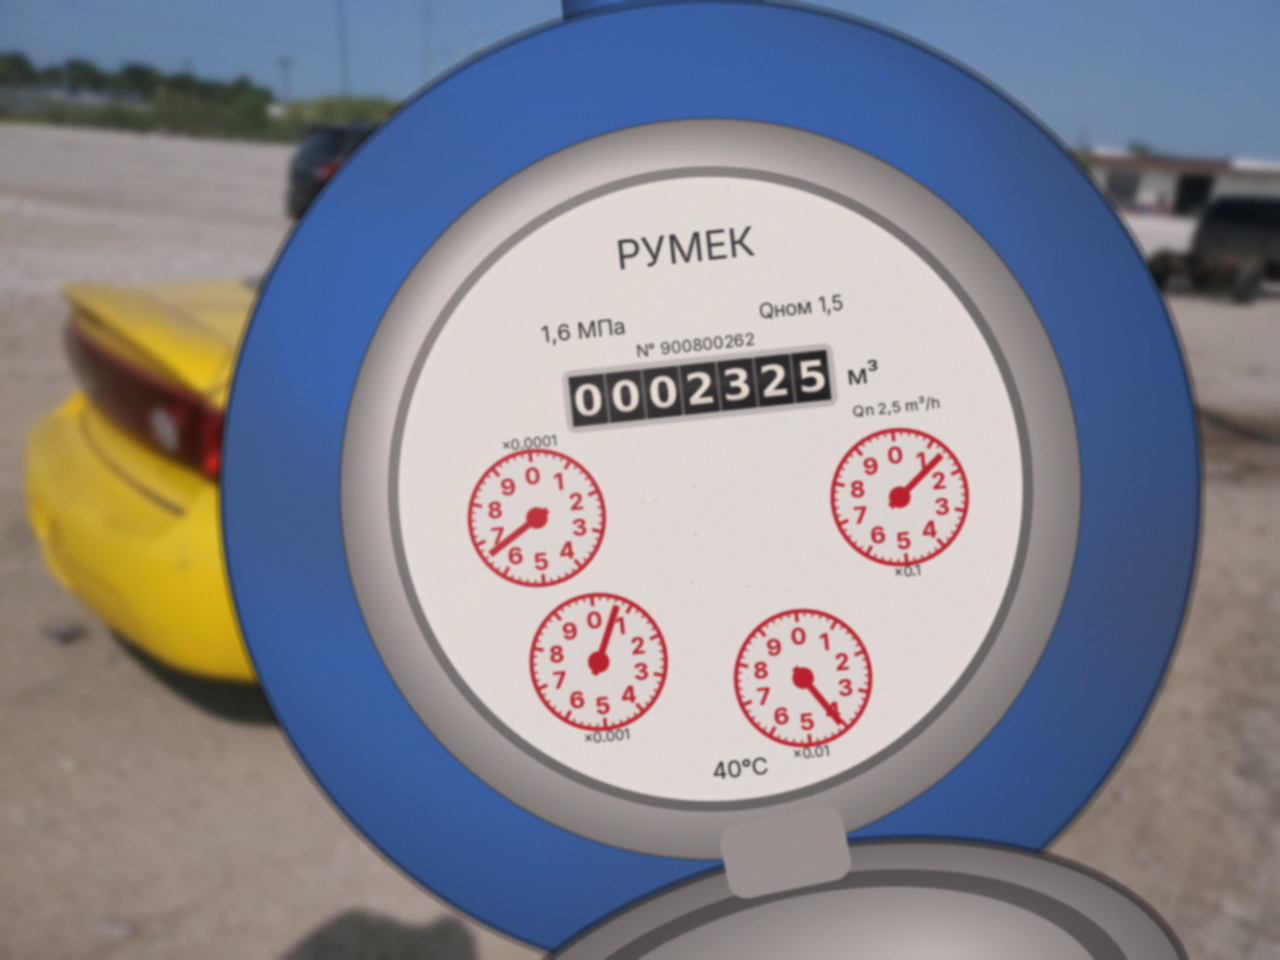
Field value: 2325.1406 m³
